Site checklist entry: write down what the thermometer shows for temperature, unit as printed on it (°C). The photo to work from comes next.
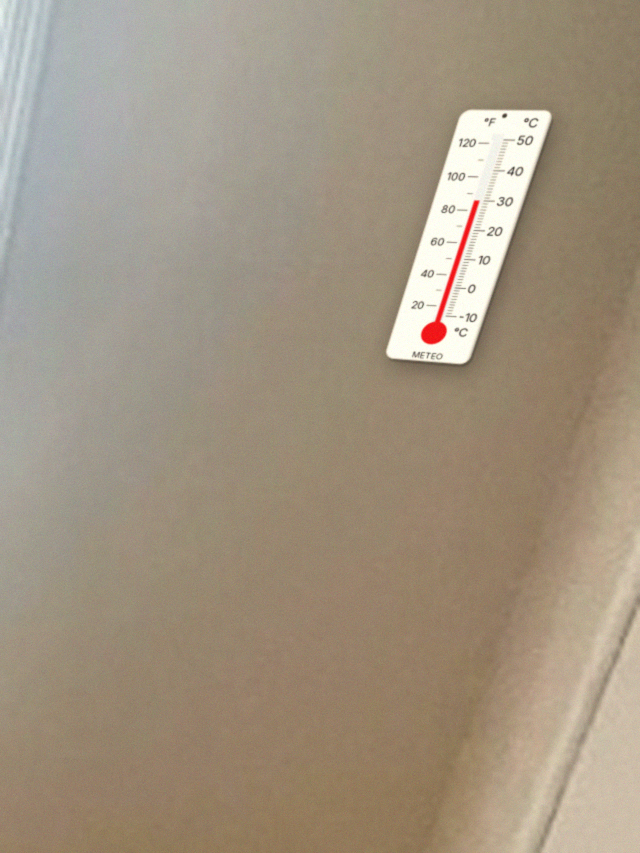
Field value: 30 °C
